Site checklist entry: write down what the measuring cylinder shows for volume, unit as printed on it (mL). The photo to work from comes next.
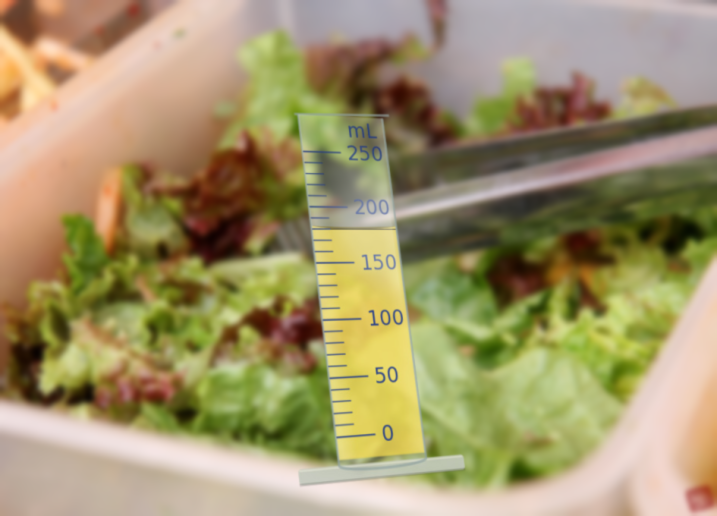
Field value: 180 mL
